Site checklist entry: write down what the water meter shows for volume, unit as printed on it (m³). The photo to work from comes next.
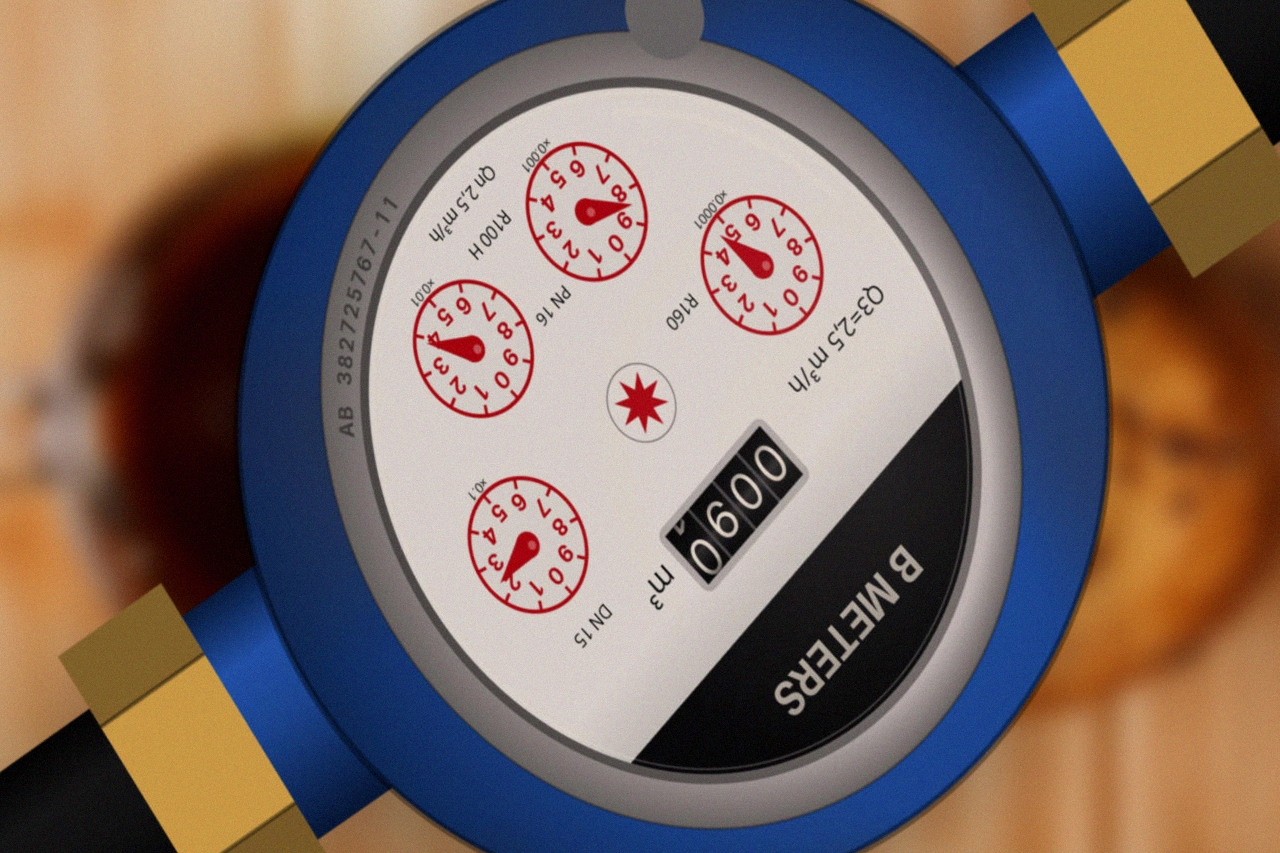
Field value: 90.2384 m³
